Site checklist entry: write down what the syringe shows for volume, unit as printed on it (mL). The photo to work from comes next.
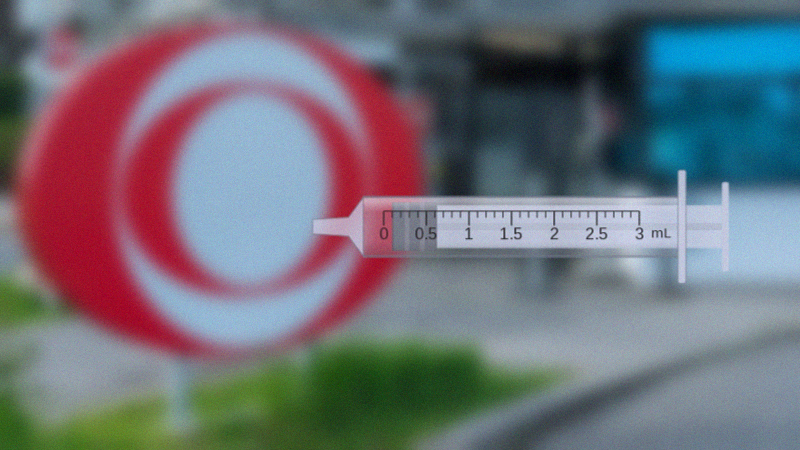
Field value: 0.1 mL
